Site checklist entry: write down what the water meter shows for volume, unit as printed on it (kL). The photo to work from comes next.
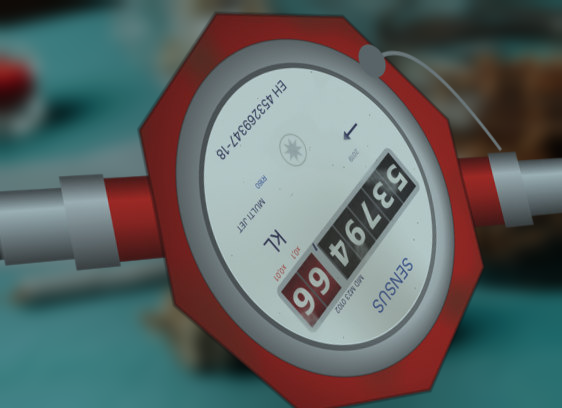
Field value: 53794.66 kL
